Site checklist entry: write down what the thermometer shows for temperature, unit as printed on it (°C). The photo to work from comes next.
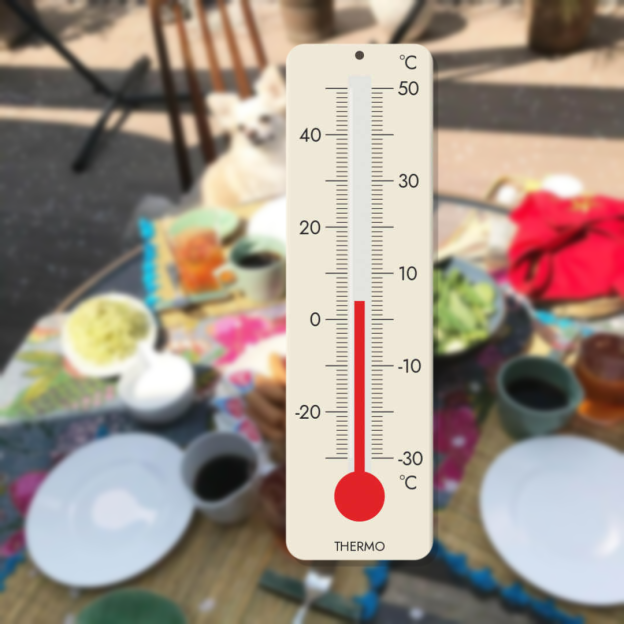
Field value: 4 °C
